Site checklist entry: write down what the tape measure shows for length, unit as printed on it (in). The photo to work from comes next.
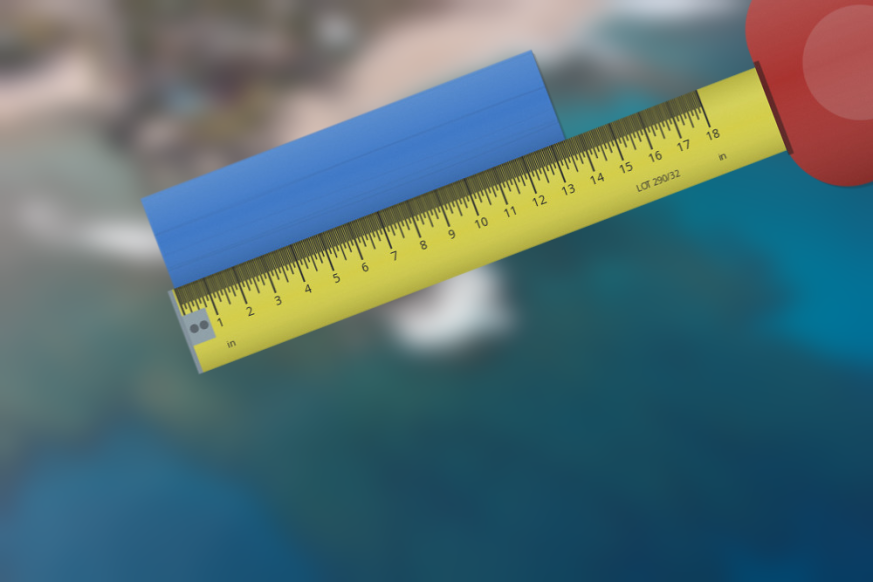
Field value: 13.5 in
